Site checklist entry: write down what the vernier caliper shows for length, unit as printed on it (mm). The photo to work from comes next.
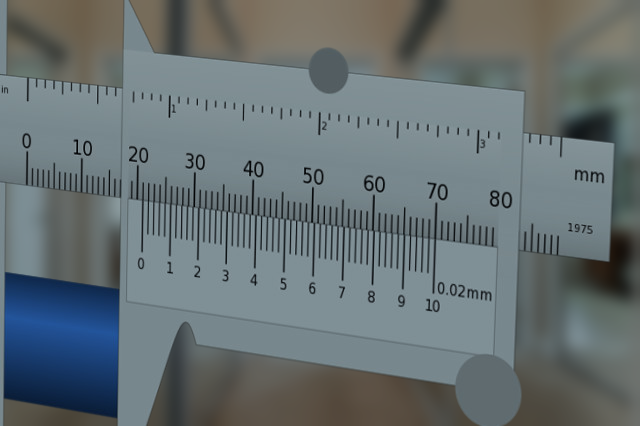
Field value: 21.0 mm
